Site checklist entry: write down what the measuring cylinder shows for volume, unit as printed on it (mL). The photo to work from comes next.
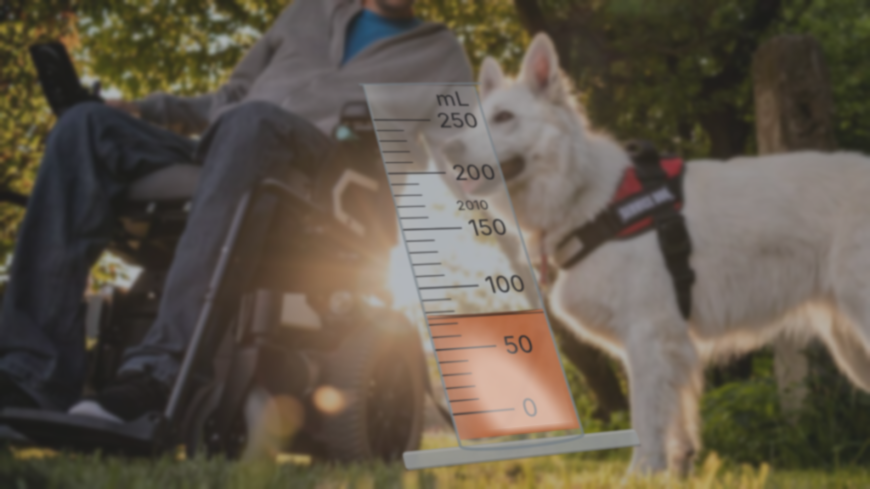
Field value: 75 mL
